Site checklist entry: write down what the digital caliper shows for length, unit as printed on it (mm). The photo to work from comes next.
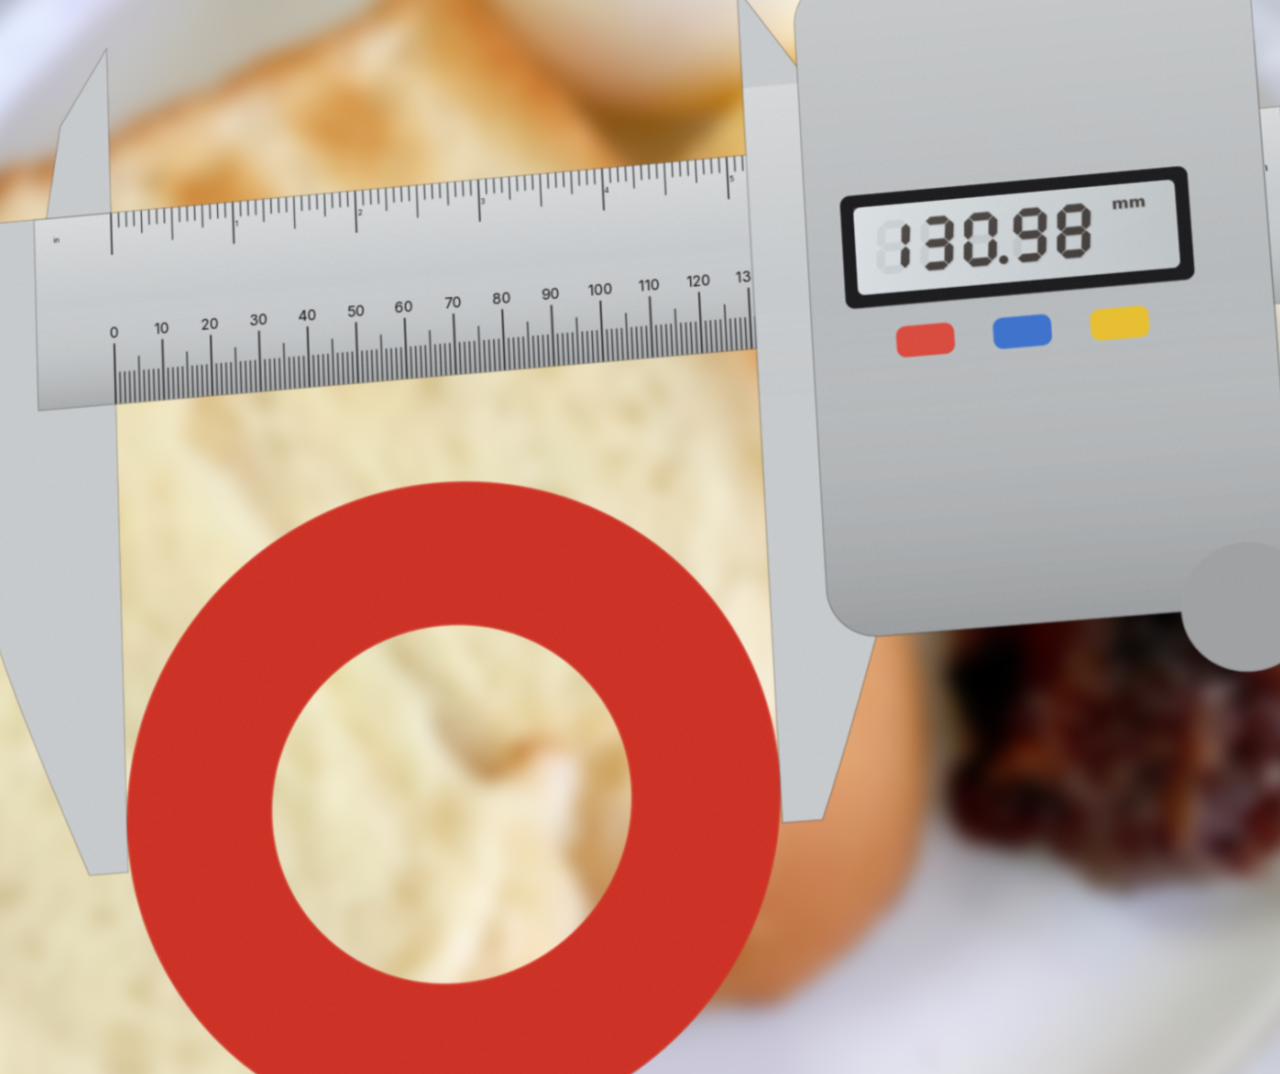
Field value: 130.98 mm
